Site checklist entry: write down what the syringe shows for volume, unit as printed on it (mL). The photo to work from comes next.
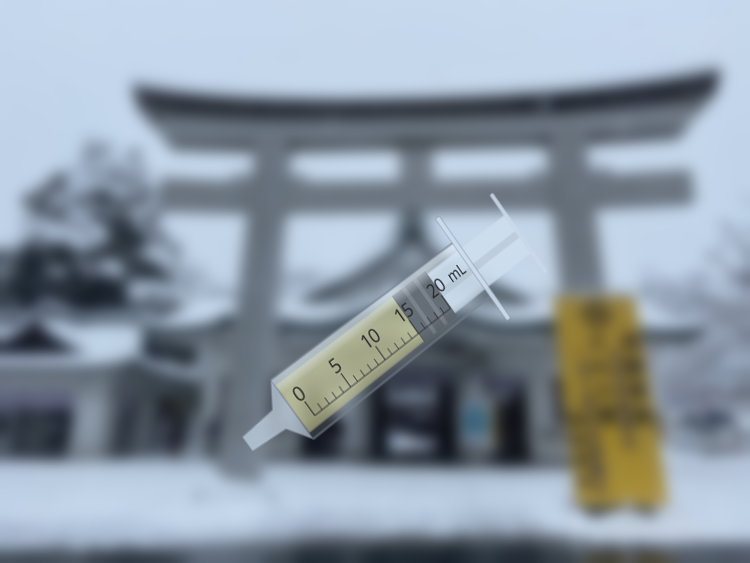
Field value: 15 mL
